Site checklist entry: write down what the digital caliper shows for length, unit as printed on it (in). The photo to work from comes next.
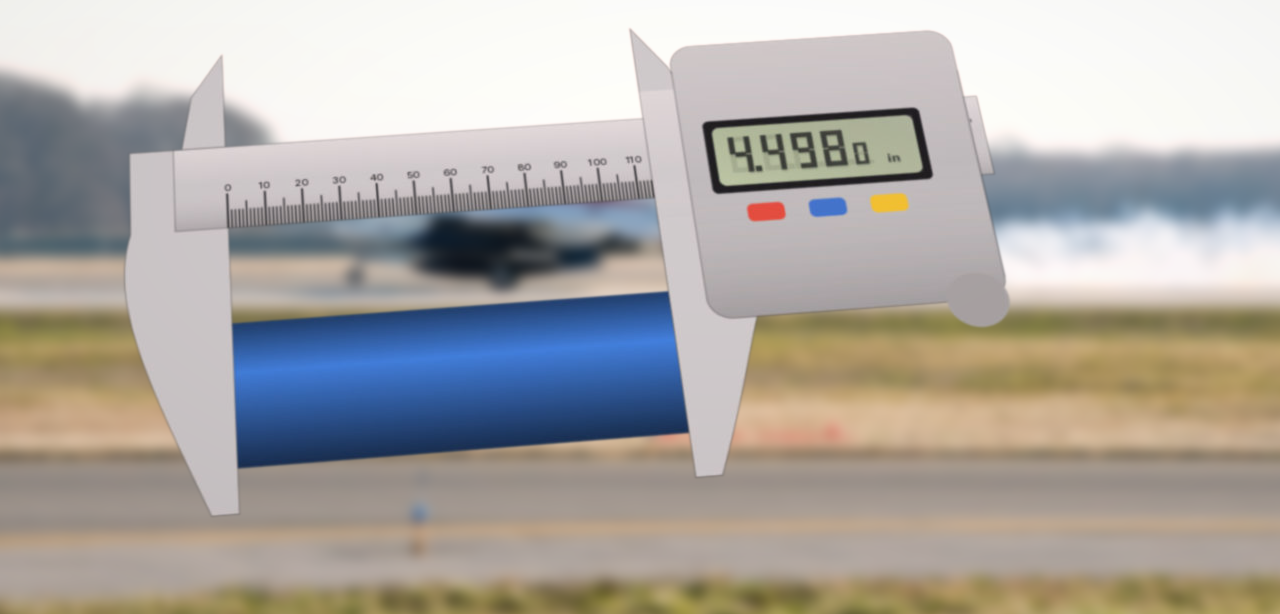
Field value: 4.4980 in
